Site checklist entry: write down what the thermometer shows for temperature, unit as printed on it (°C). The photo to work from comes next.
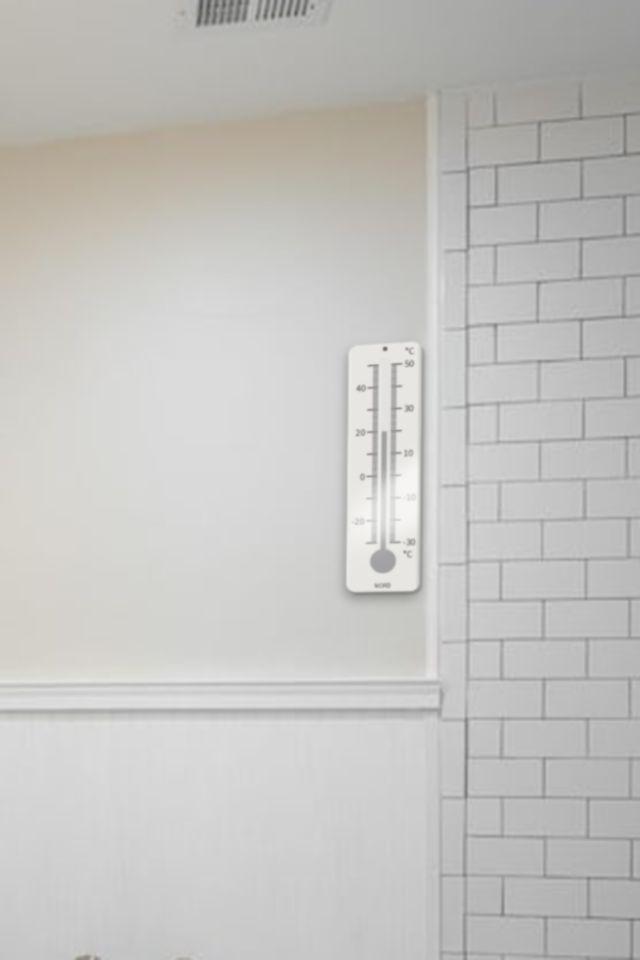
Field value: 20 °C
